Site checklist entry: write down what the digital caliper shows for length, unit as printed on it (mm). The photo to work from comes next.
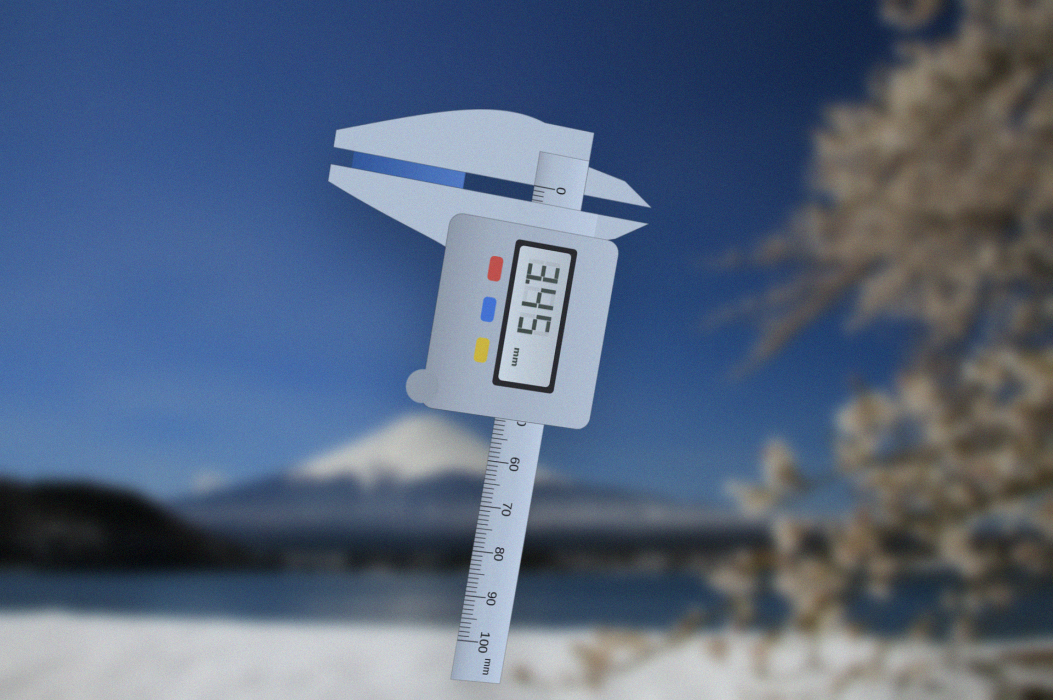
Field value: 3.45 mm
